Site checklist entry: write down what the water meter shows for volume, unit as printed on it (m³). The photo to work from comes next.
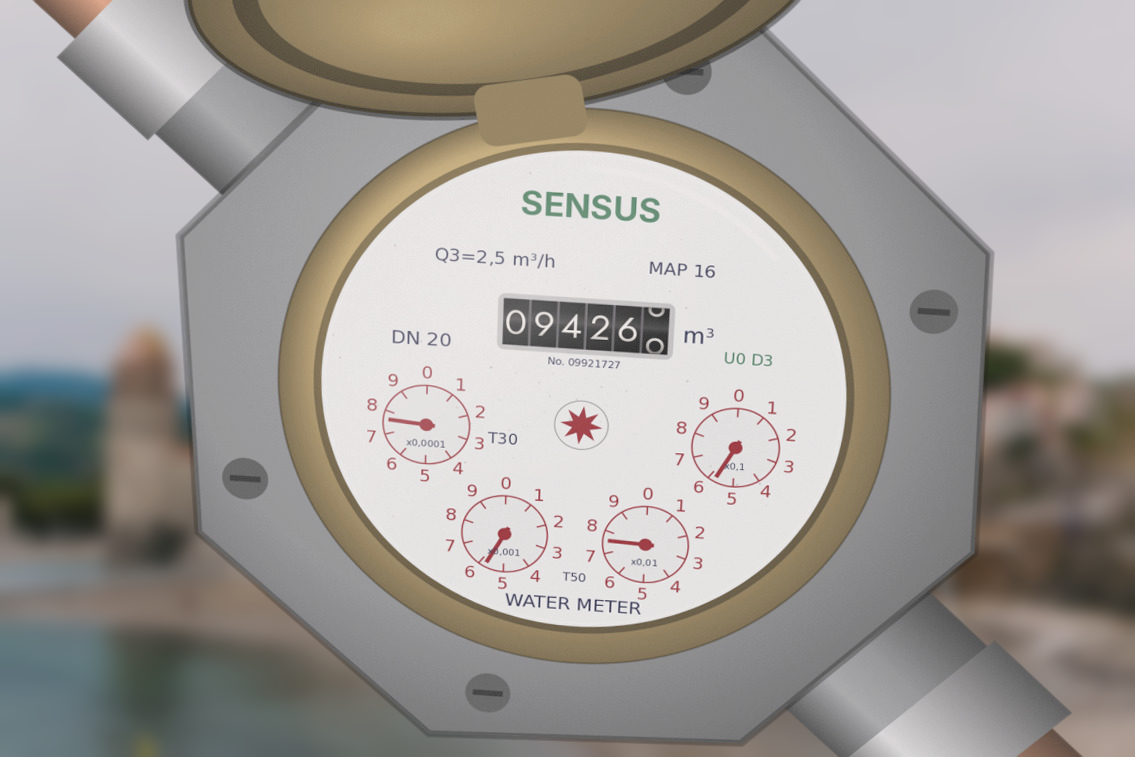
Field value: 94268.5757 m³
